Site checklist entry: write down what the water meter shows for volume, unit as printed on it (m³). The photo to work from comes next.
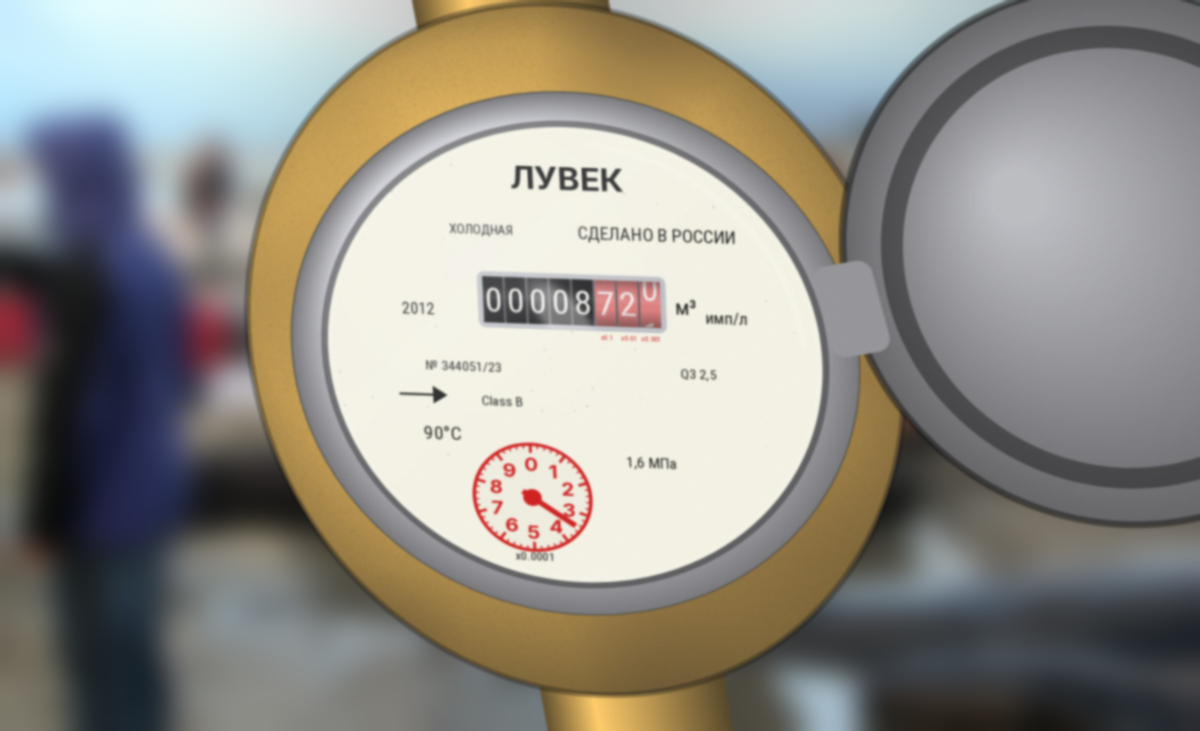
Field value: 8.7203 m³
